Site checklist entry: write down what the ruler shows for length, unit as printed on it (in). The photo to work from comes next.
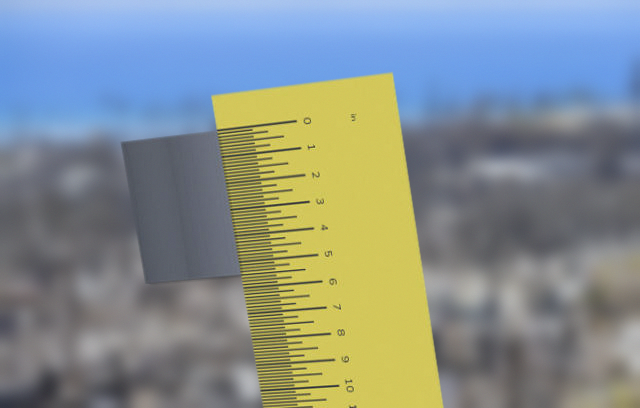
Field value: 5.5 in
